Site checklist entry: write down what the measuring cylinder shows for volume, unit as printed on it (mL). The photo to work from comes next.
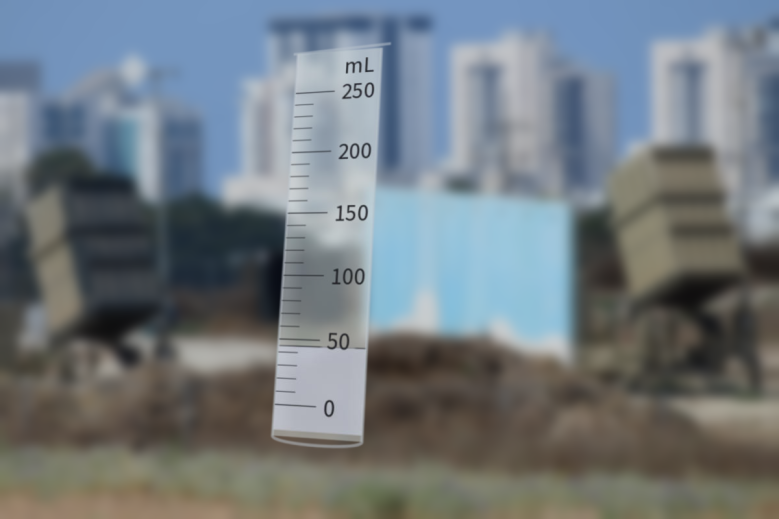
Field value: 45 mL
